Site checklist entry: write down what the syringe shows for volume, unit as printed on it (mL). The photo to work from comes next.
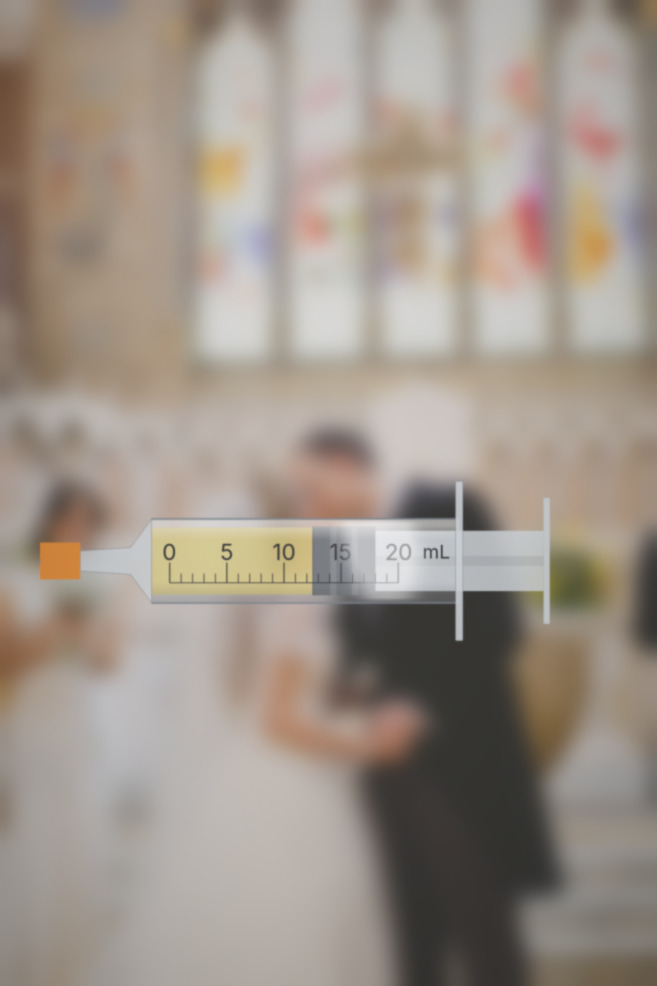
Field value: 12.5 mL
